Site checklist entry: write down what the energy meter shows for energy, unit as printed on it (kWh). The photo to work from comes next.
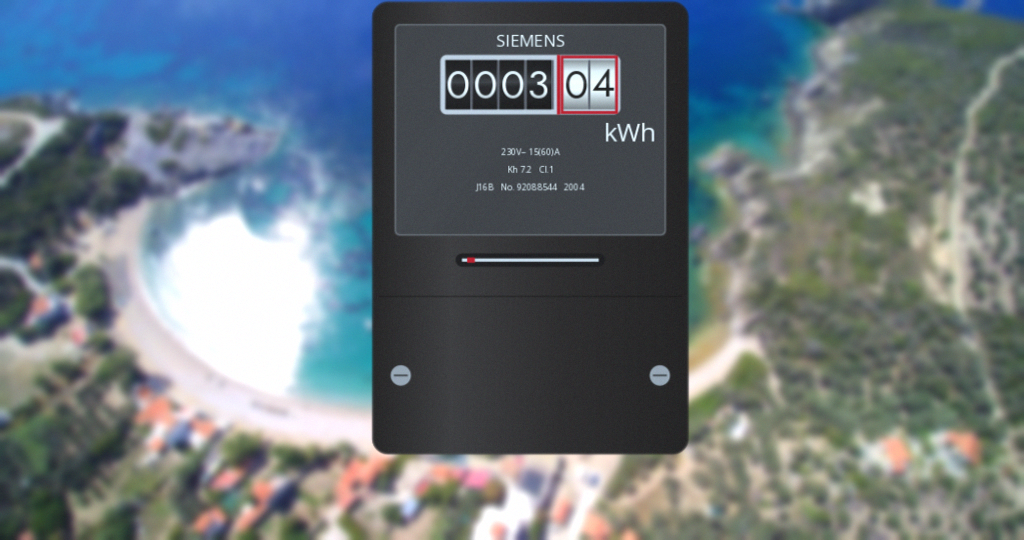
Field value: 3.04 kWh
